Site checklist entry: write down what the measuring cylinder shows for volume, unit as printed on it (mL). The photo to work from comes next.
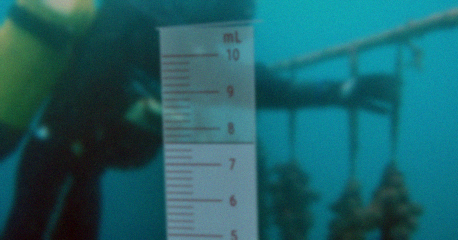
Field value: 7.6 mL
